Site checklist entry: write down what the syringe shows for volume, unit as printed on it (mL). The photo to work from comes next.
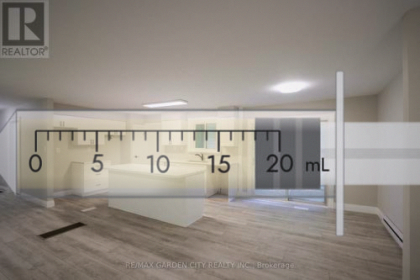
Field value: 18 mL
